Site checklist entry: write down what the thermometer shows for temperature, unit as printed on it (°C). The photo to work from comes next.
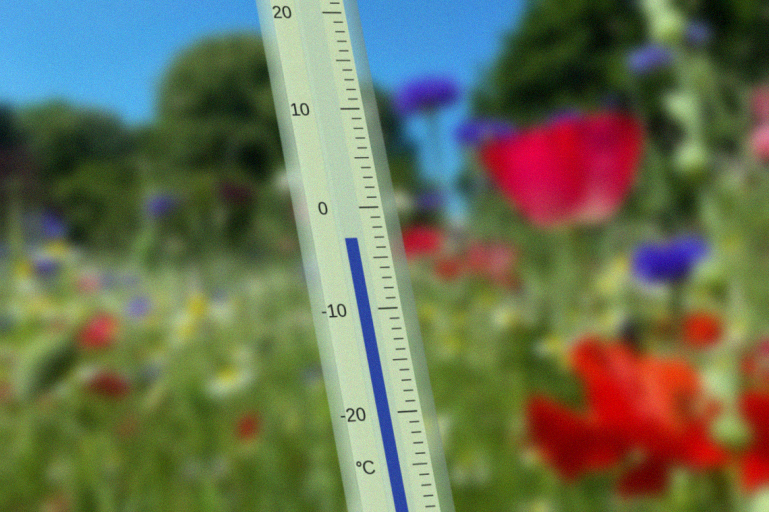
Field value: -3 °C
